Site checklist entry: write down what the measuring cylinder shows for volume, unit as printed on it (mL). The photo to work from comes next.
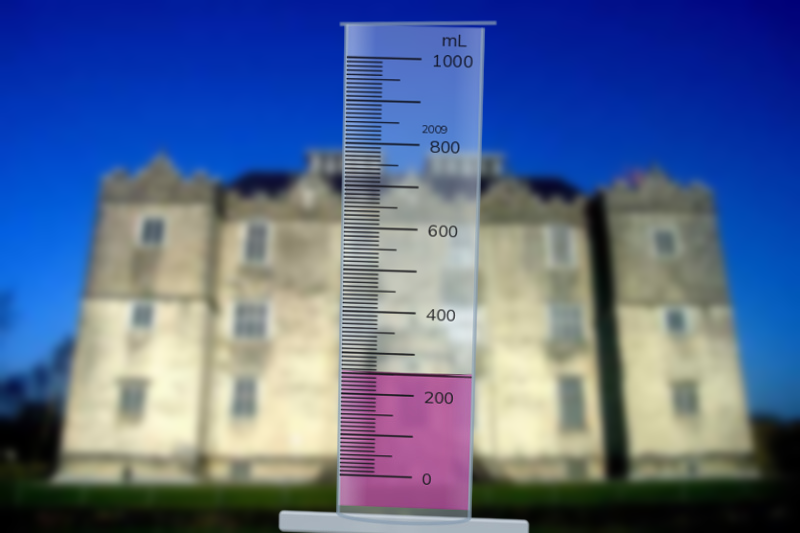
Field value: 250 mL
